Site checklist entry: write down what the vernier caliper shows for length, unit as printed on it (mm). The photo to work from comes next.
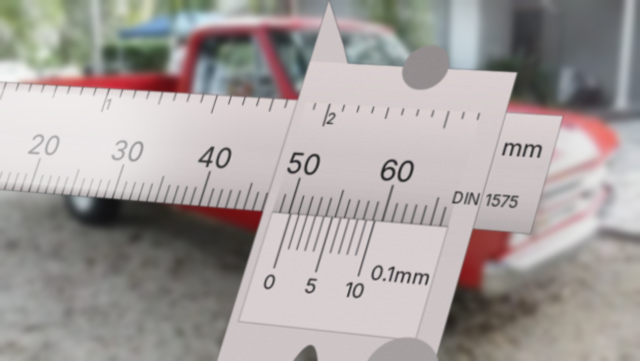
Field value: 50.2 mm
